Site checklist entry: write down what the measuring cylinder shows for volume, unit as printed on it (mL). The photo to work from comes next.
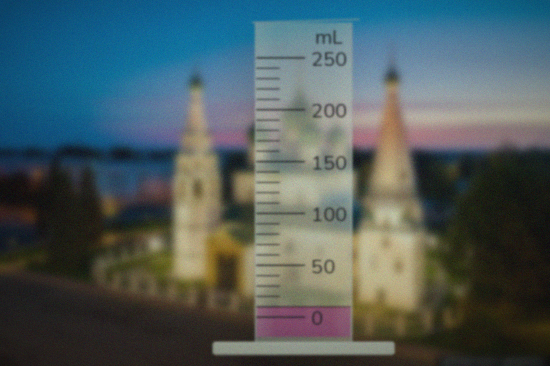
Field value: 10 mL
